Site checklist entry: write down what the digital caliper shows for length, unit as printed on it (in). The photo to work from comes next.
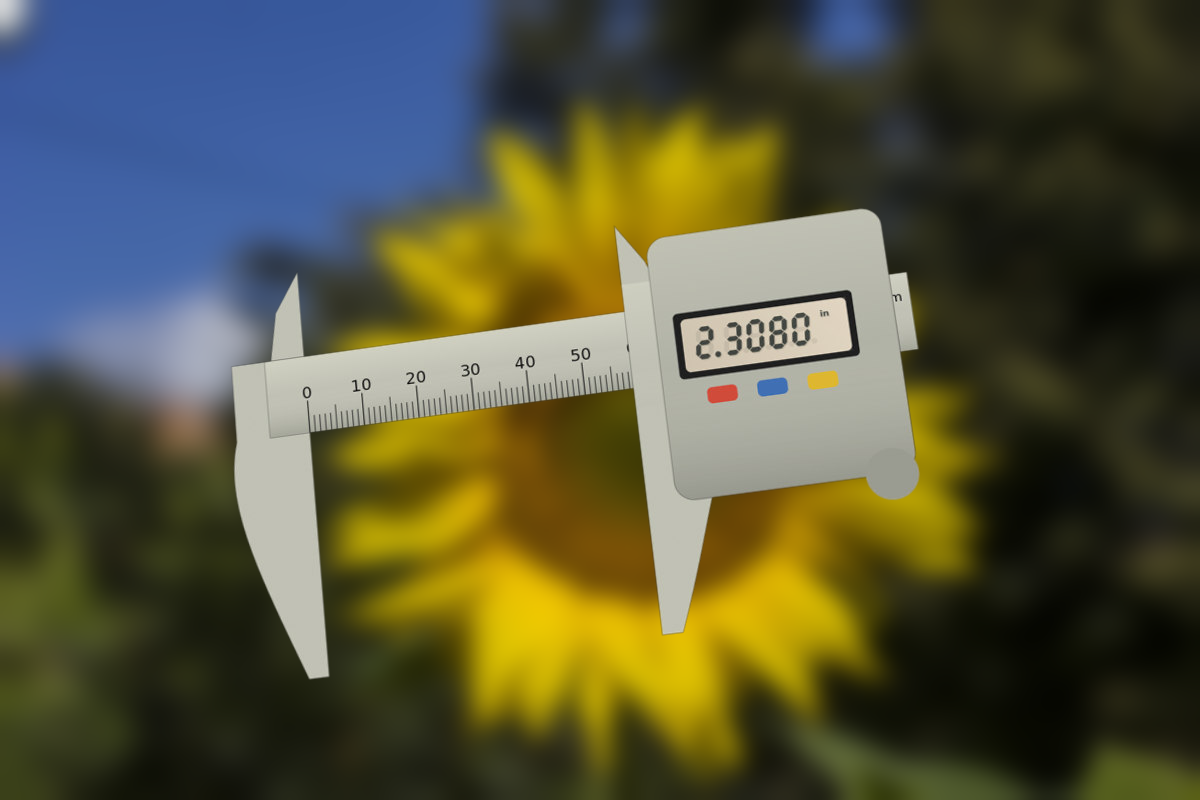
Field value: 2.3080 in
